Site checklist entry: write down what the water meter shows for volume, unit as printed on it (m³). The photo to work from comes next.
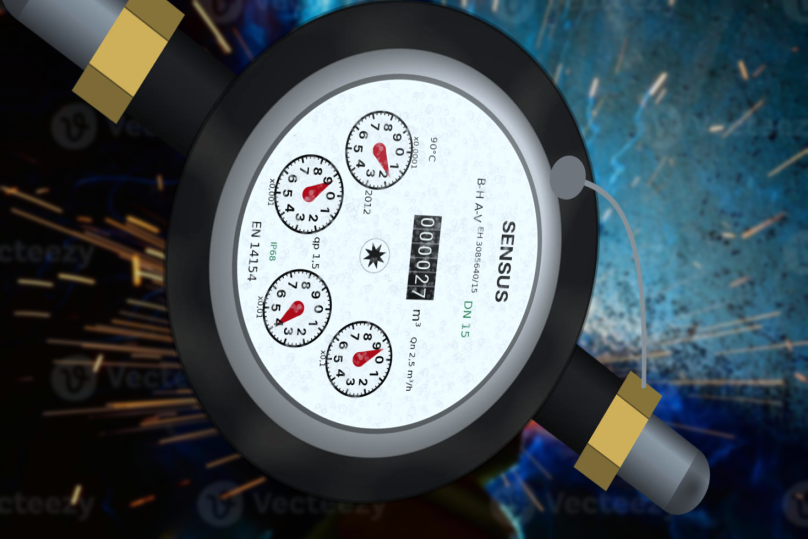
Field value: 26.9391 m³
